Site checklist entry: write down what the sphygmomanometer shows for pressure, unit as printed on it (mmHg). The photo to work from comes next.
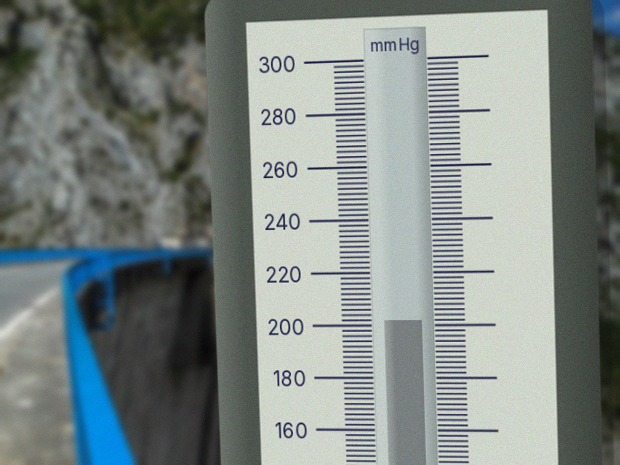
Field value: 202 mmHg
